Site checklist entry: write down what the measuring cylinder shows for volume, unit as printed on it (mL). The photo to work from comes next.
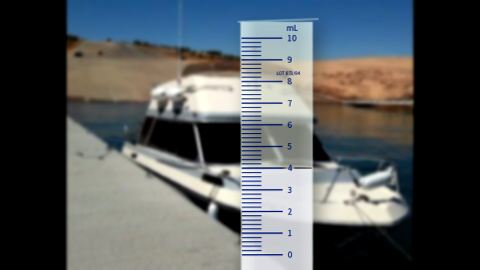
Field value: 4 mL
